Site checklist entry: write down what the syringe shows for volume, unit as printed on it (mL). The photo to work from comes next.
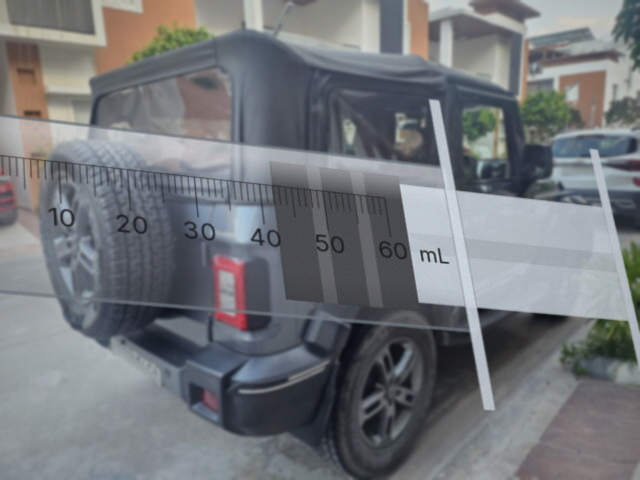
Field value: 42 mL
